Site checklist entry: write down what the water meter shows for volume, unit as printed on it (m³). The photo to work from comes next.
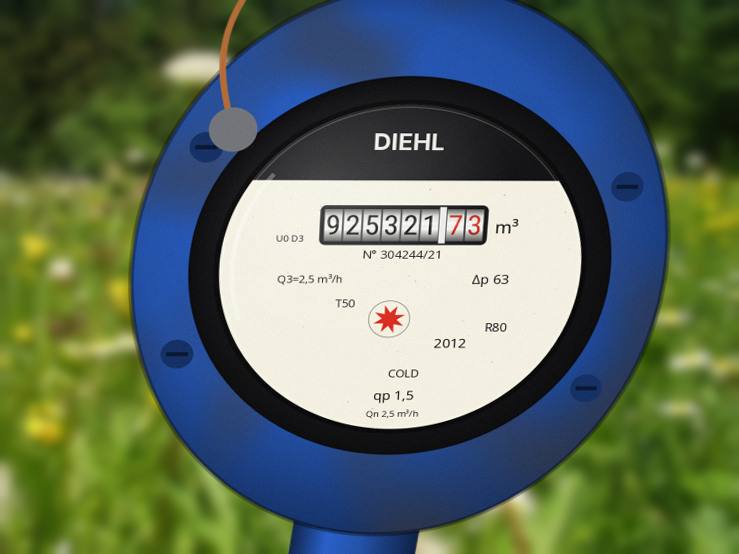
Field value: 925321.73 m³
